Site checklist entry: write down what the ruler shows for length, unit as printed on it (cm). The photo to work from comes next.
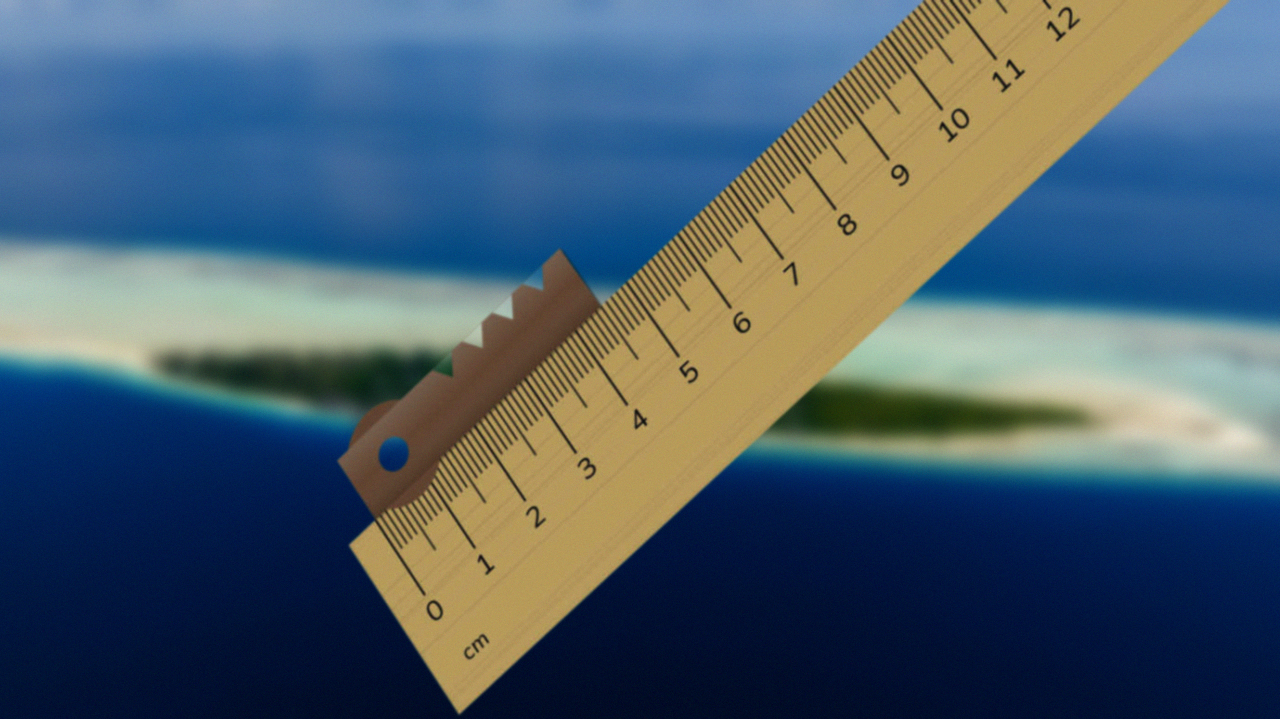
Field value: 4.5 cm
